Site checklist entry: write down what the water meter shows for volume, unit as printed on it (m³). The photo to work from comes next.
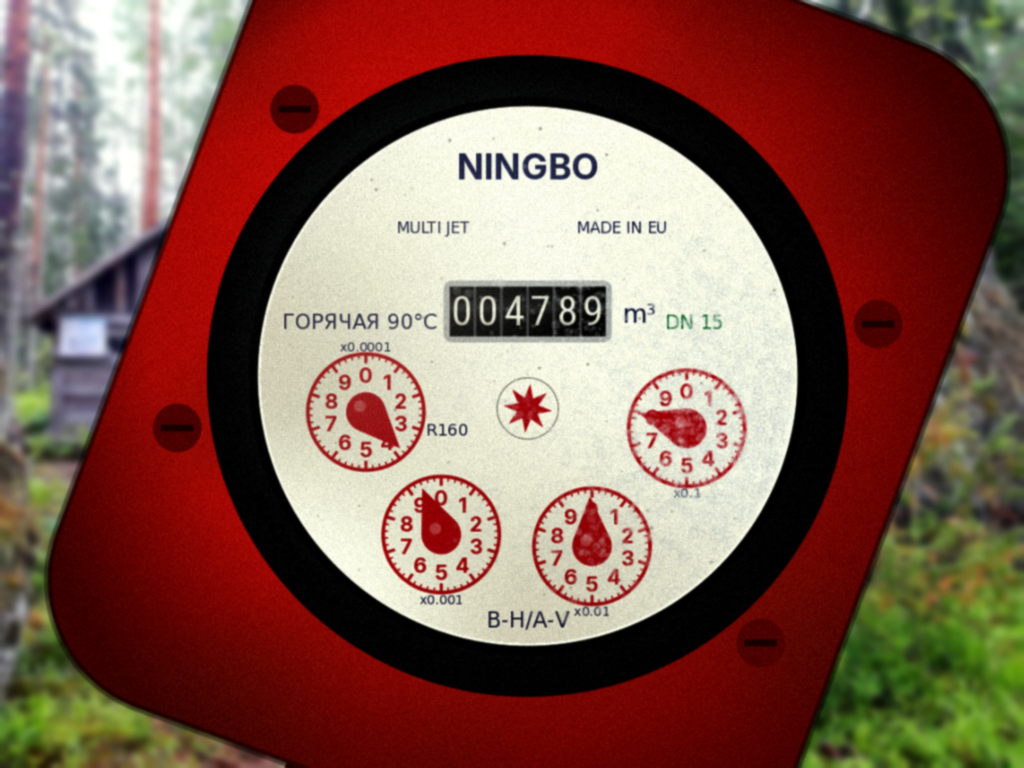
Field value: 4789.7993 m³
